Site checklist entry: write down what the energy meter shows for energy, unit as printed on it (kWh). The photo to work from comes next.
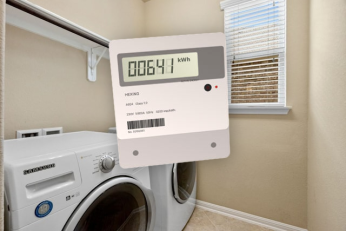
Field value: 641 kWh
